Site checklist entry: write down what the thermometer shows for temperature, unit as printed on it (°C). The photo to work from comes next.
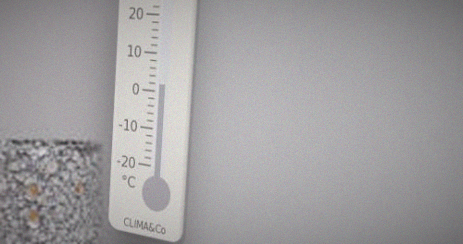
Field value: 2 °C
